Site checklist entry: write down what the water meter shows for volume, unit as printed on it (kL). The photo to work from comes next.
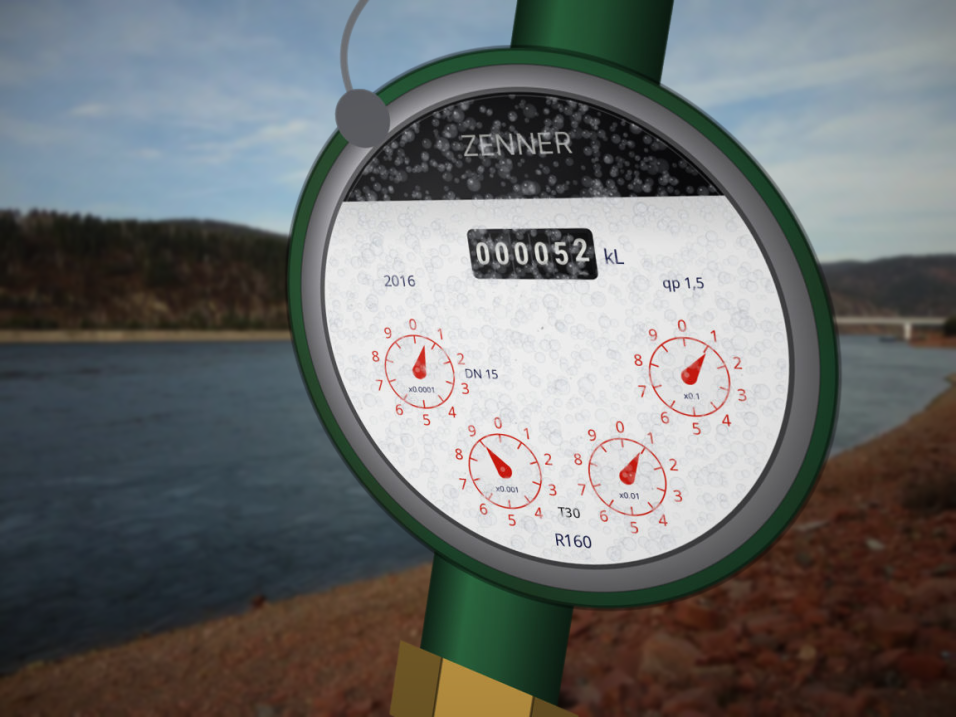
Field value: 52.1090 kL
